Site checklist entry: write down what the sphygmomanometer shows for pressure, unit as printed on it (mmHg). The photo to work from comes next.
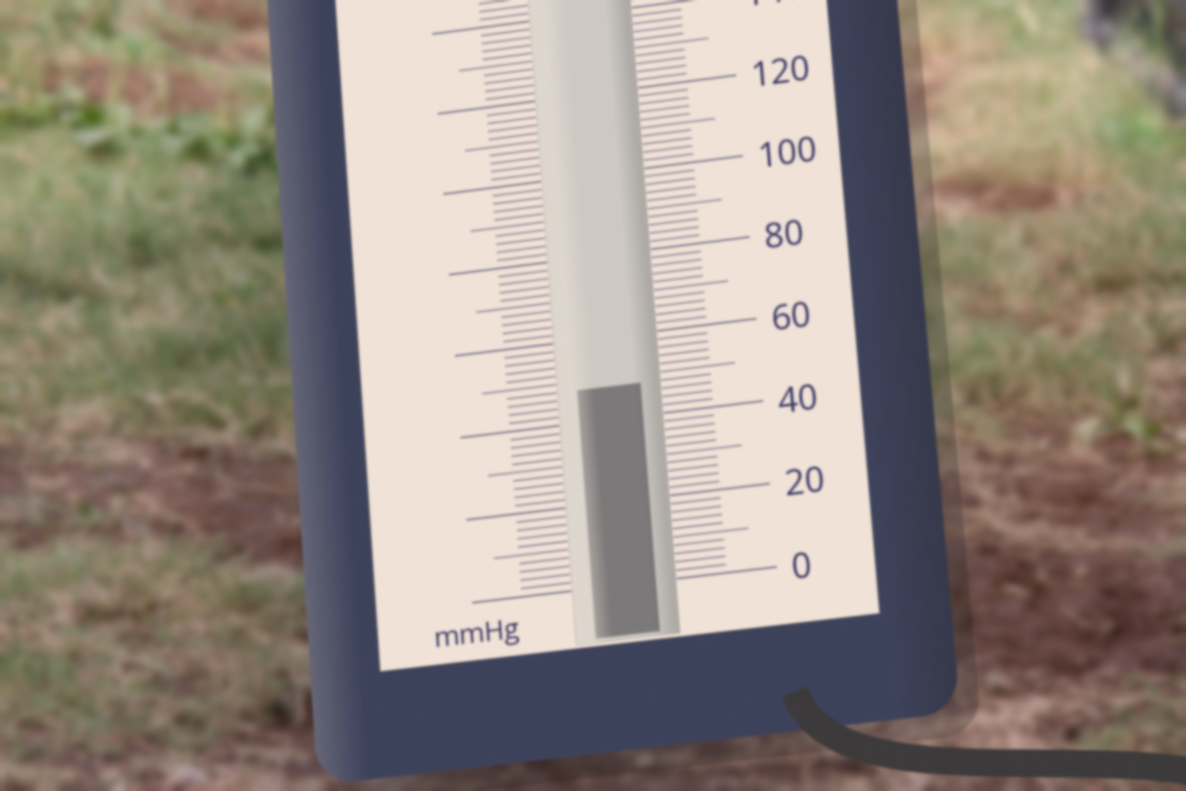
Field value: 48 mmHg
